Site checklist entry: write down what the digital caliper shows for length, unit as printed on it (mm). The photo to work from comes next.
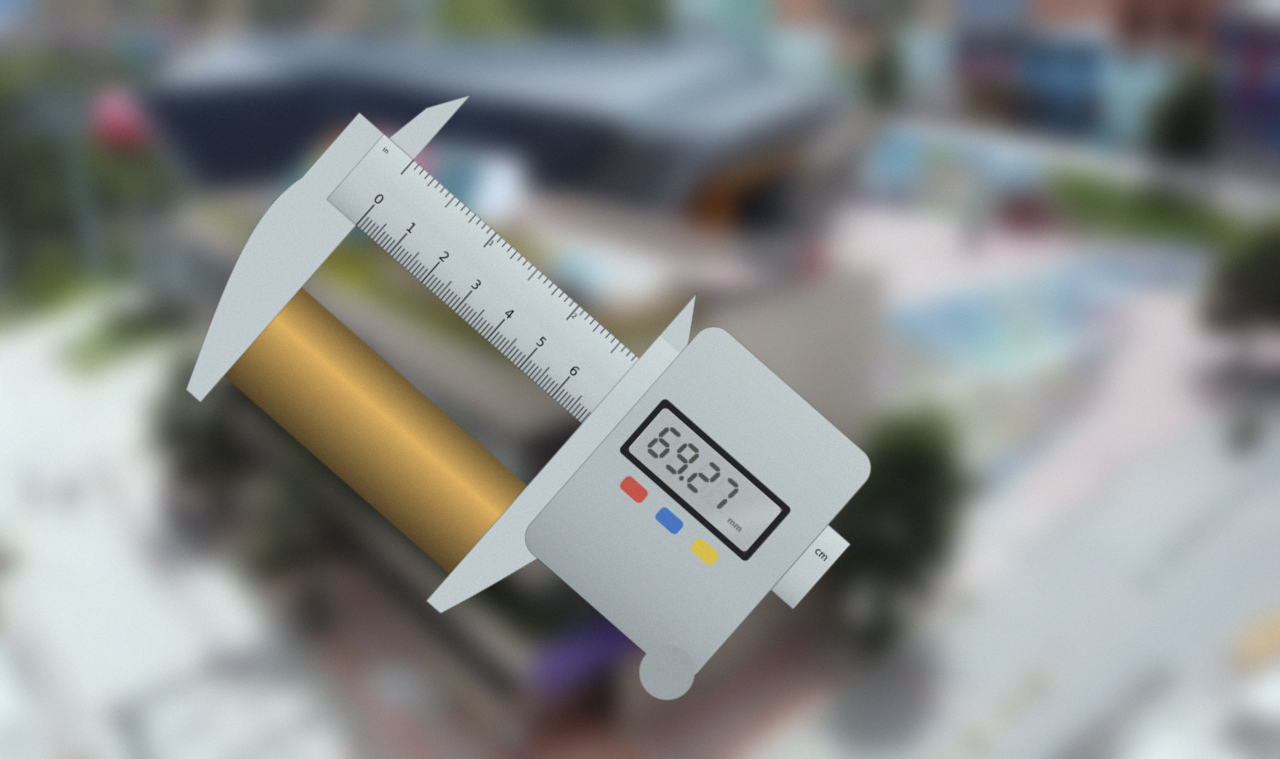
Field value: 69.27 mm
